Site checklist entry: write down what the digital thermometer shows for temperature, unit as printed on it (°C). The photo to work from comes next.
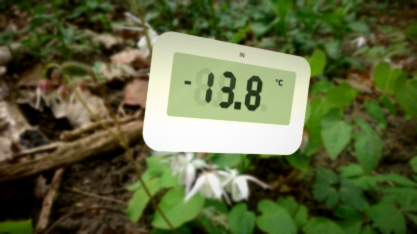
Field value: -13.8 °C
